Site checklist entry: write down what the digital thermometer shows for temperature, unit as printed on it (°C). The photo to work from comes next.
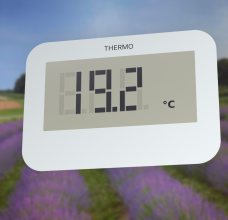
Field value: 19.2 °C
